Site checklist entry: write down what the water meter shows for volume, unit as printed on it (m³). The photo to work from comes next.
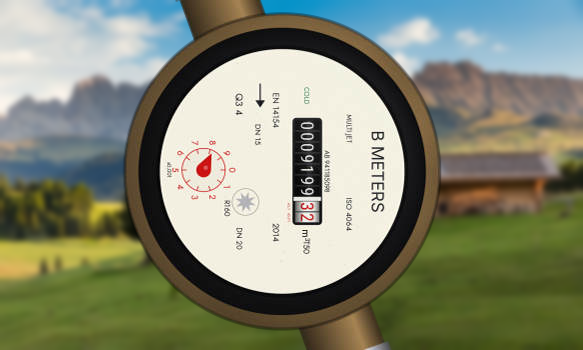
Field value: 9199.328 m³
